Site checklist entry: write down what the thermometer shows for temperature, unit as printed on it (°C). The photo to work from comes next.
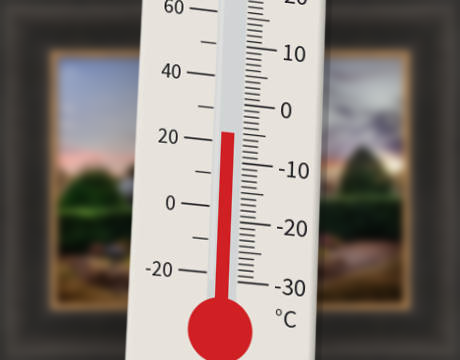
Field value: -5 °C
